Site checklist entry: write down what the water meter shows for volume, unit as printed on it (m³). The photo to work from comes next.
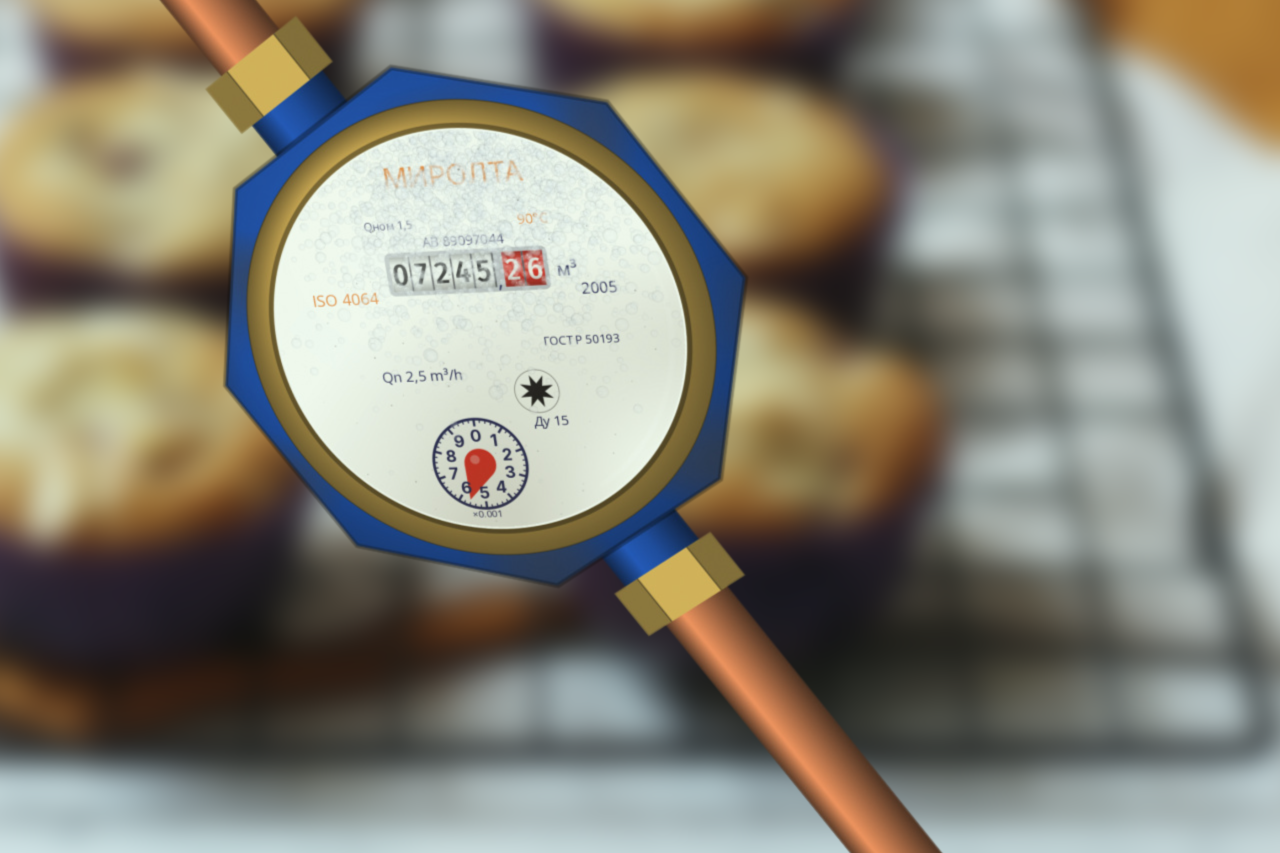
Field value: 7245.265 m³
